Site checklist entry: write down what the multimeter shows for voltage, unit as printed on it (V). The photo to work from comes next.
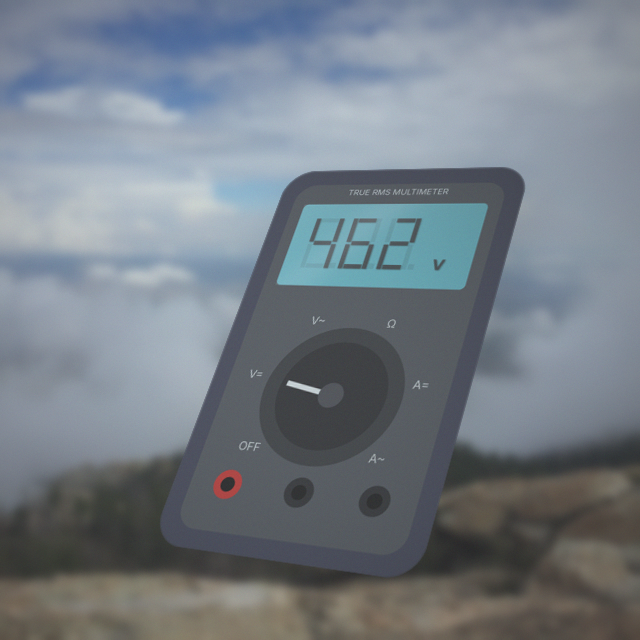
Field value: 462 V
